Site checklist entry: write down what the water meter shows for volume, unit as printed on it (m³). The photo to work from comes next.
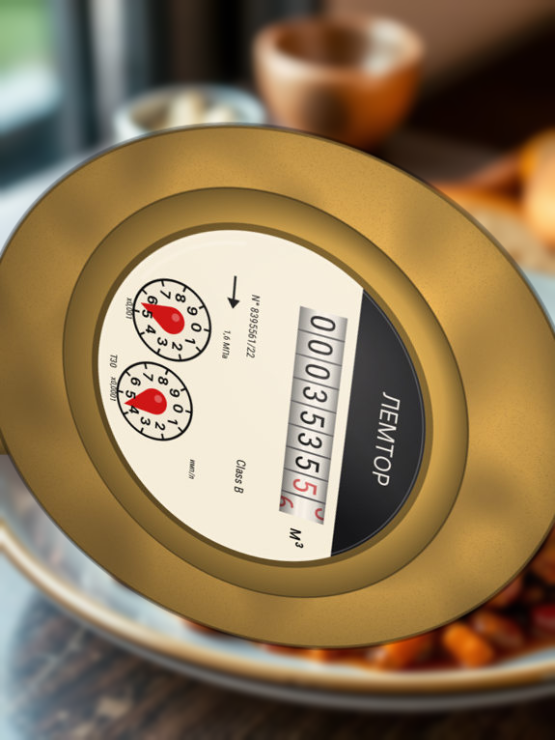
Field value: 3535.5554 m³
